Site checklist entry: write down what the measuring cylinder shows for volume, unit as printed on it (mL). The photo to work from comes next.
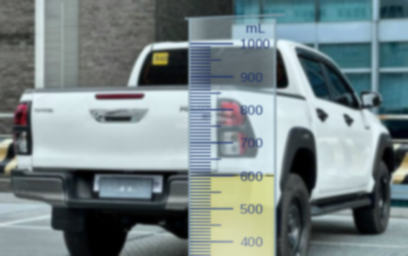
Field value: 600 mL
